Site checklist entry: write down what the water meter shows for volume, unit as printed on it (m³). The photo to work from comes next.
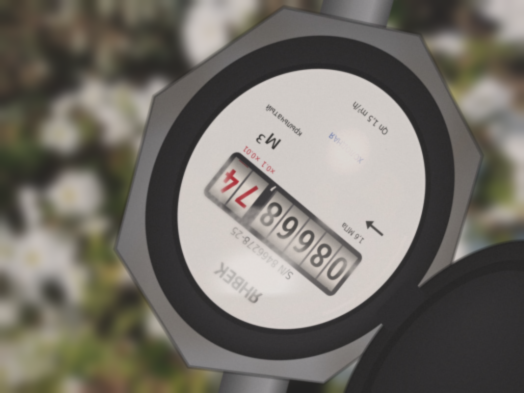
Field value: 8668.74 m³
